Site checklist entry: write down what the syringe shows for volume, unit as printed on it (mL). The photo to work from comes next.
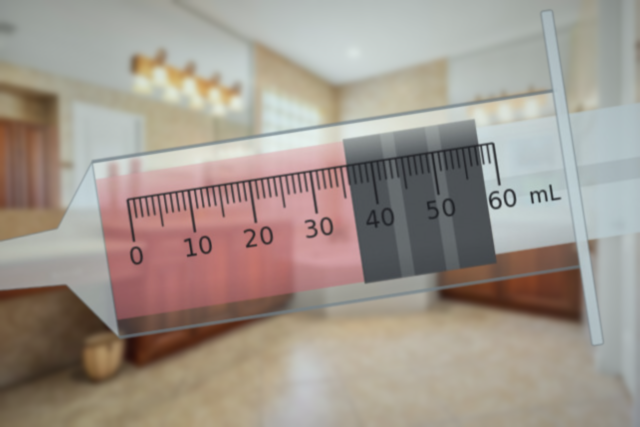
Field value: 36 mL
